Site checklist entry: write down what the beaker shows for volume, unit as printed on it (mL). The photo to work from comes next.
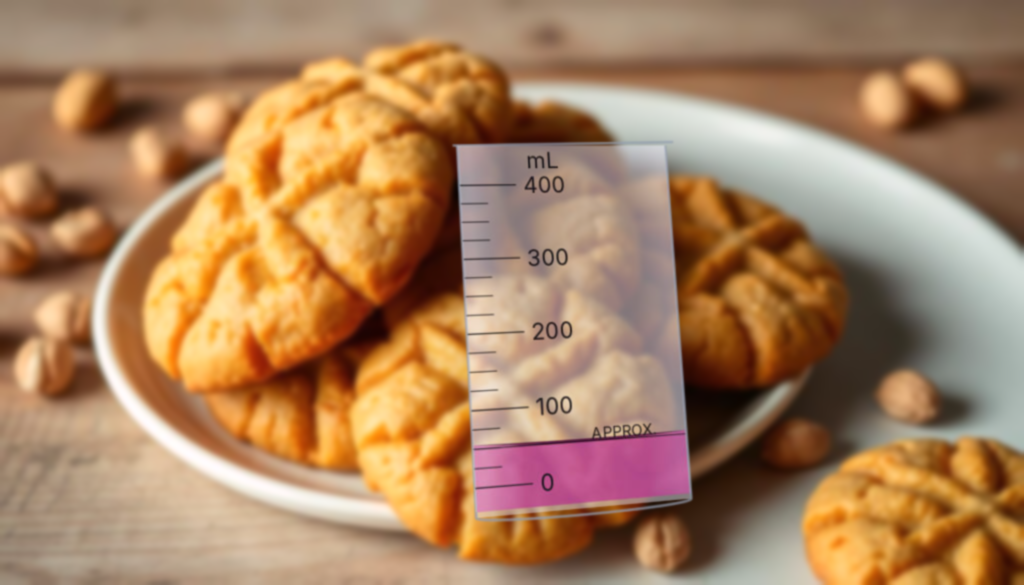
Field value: 50 mL
